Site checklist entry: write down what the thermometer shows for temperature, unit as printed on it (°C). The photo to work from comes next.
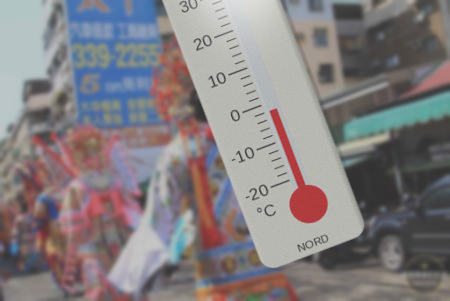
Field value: -2 °C
